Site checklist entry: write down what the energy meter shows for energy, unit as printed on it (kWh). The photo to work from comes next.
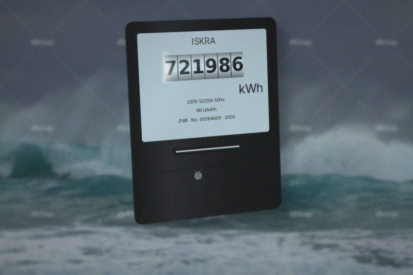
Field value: 721986 kWh
